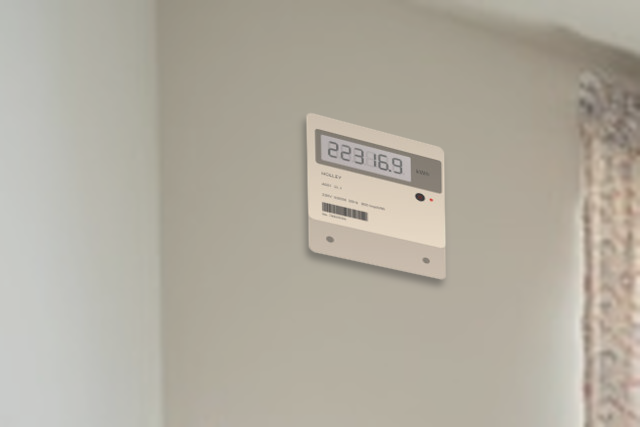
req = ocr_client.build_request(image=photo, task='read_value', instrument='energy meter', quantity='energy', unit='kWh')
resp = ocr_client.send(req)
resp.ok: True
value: 22316.9 kWh
